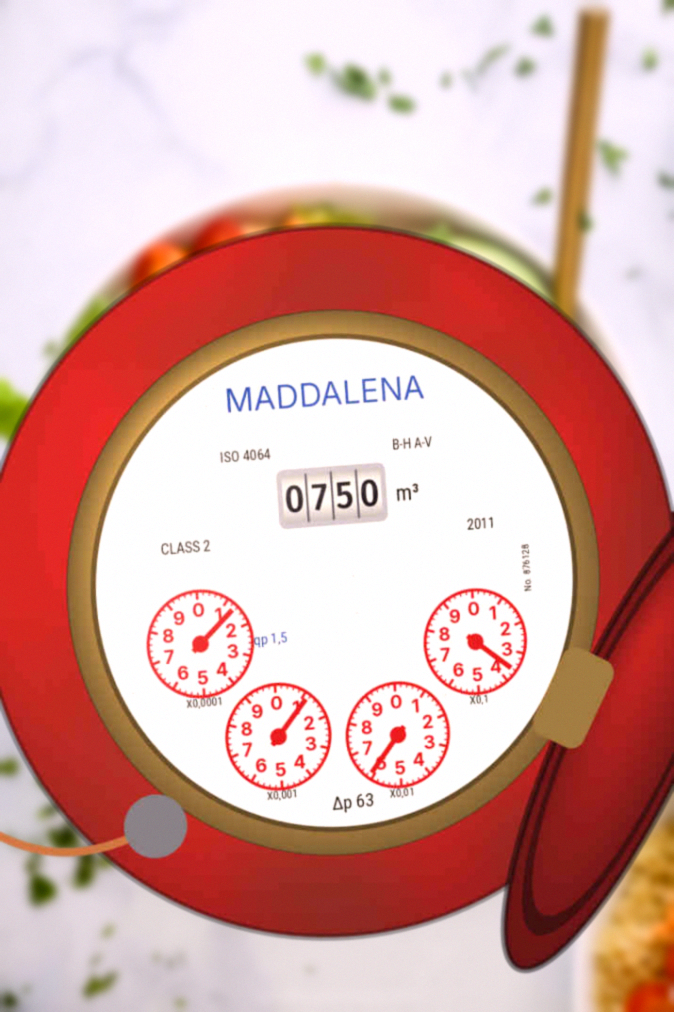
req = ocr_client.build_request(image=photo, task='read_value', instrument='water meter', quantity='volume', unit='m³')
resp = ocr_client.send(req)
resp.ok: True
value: 750.3611 m³
